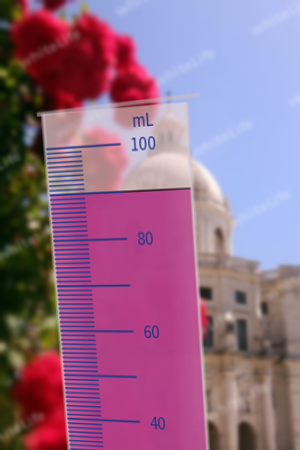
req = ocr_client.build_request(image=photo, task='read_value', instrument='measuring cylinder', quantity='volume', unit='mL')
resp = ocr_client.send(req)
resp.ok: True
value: 90 mL
